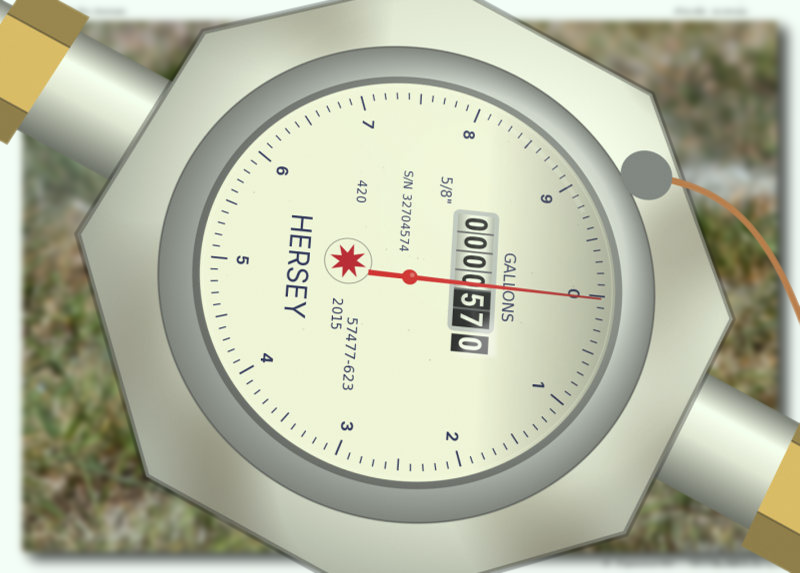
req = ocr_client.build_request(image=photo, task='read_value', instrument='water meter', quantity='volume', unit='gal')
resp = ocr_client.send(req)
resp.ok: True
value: 570.0 gal
